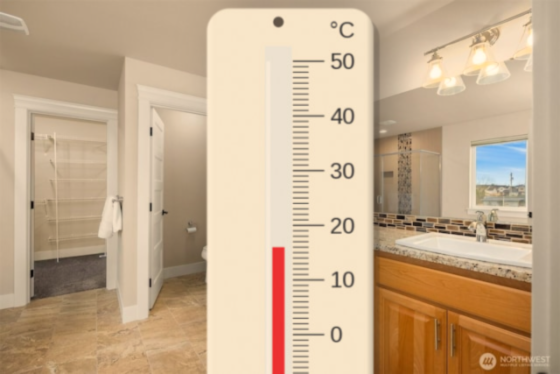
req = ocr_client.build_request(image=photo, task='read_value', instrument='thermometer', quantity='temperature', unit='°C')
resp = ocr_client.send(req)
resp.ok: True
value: 16 °C
